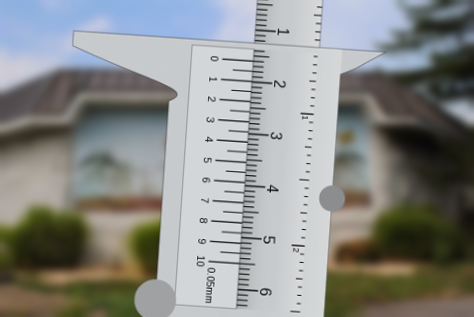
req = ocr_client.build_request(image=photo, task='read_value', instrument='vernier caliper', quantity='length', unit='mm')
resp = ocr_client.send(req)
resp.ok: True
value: 16.0 mm
